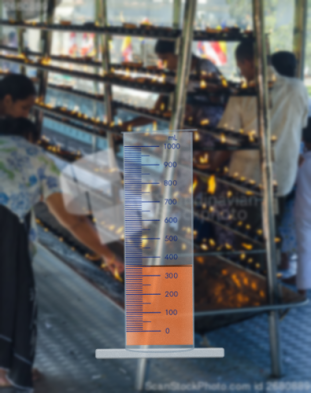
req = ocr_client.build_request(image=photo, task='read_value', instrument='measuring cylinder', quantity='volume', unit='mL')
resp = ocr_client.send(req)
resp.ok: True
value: 350 mL
